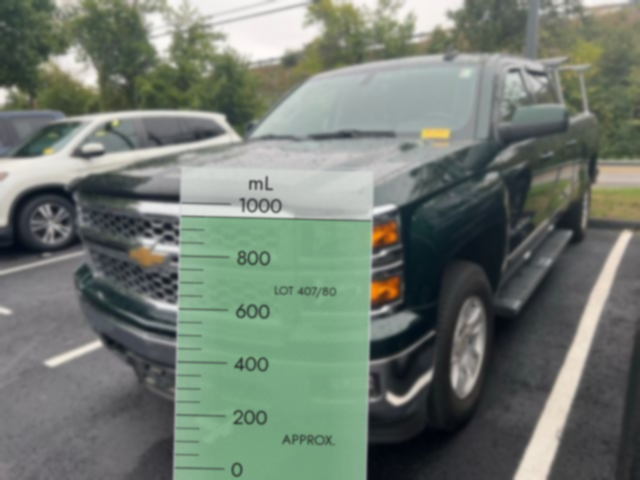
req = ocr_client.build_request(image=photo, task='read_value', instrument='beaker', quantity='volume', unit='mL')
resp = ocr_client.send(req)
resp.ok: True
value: 950 mL
